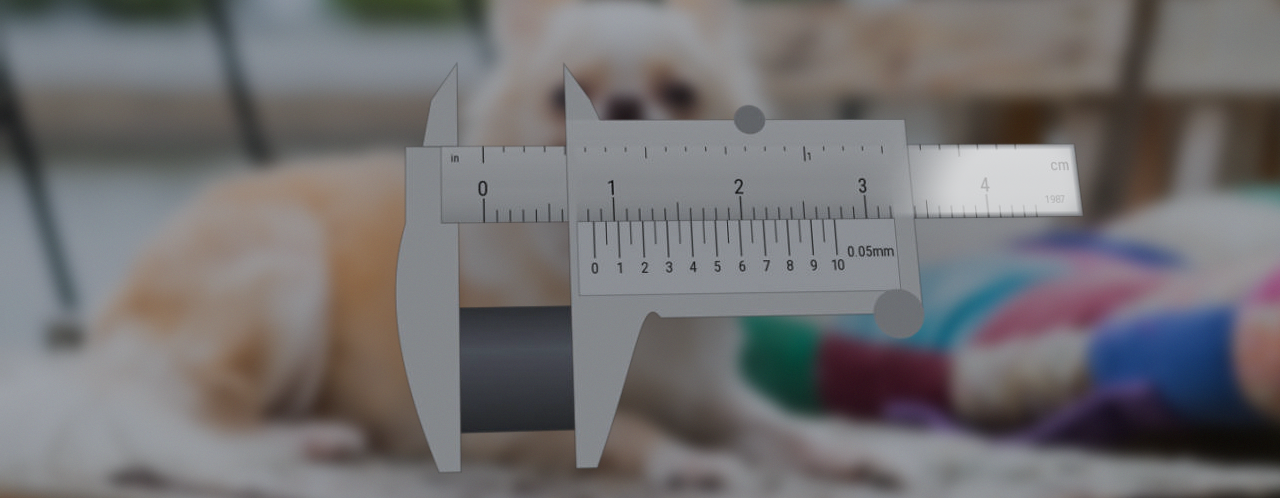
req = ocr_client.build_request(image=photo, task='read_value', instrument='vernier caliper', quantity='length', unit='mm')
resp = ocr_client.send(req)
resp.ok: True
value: 8.4 mm
